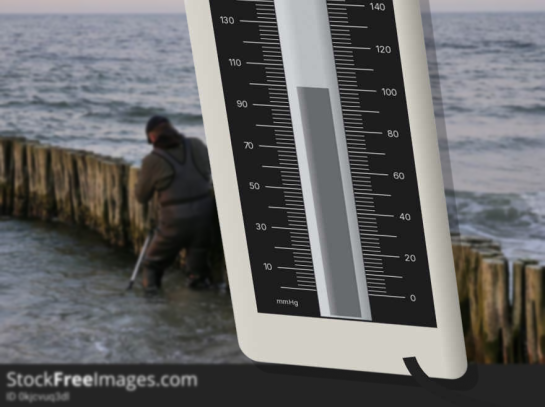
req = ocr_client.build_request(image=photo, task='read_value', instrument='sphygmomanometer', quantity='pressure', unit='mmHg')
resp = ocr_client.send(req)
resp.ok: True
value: 100 mmHg
